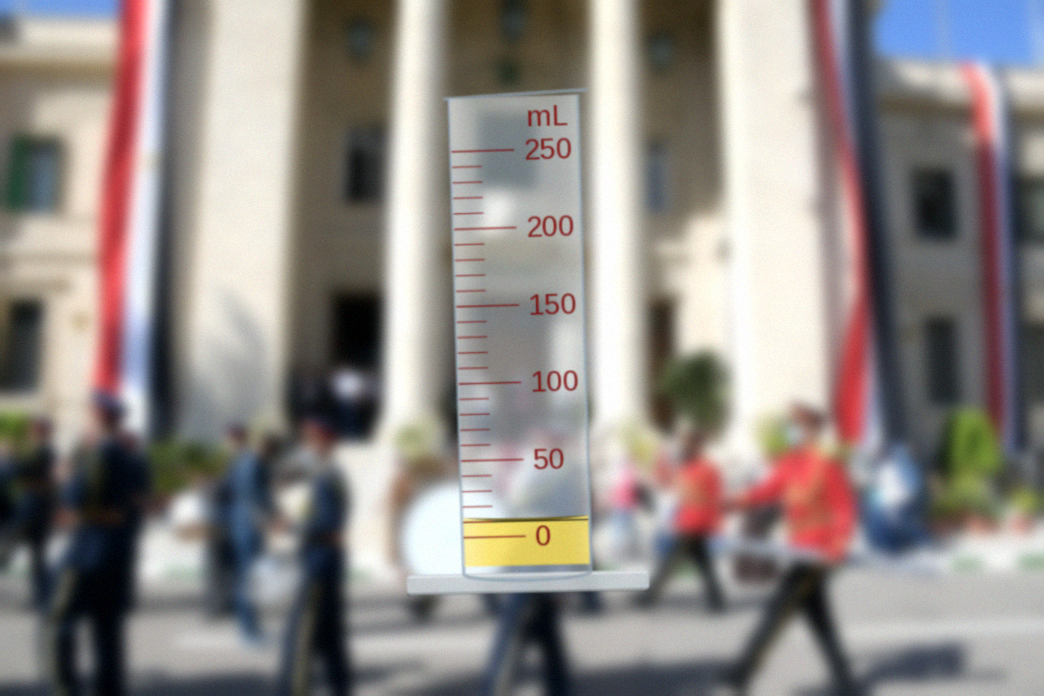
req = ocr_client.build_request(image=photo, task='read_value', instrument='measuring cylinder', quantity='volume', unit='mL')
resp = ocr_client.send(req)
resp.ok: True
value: 10 mL
